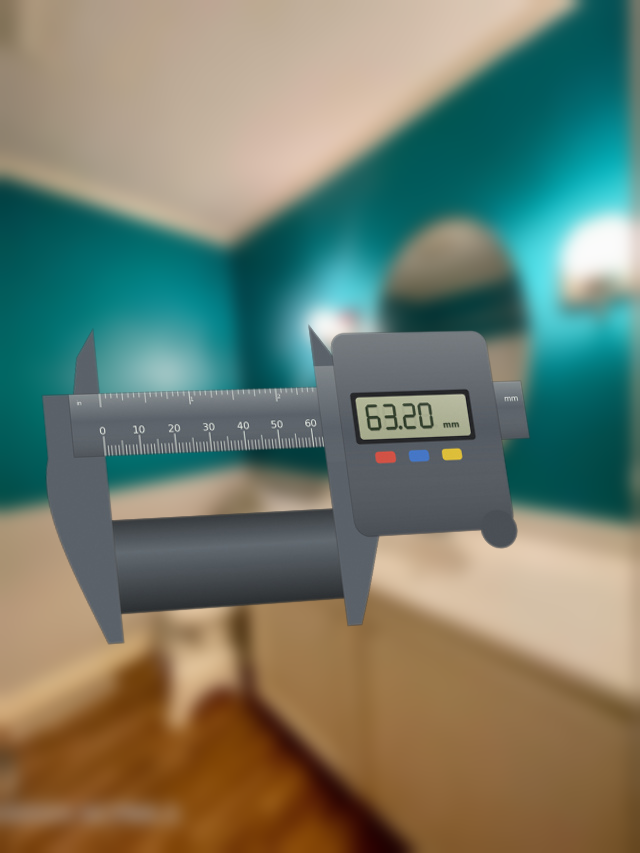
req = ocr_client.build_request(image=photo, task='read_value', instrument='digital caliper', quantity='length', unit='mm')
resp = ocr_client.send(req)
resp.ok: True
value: 63.20 mm
